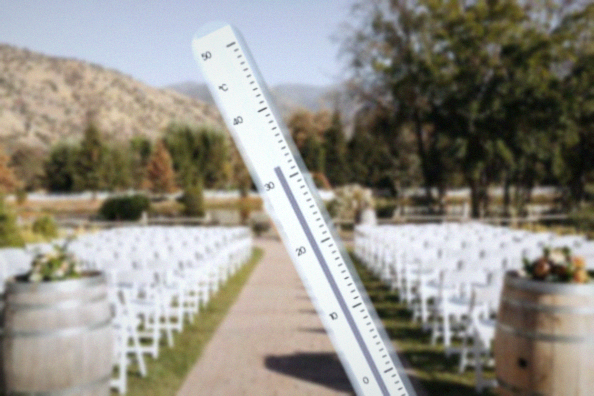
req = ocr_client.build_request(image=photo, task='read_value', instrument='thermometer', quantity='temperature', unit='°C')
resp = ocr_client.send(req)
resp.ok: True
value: 32 °C
